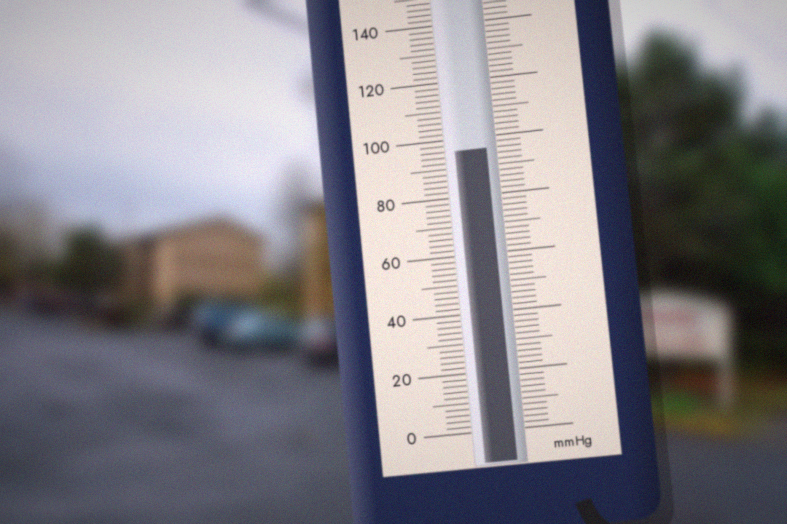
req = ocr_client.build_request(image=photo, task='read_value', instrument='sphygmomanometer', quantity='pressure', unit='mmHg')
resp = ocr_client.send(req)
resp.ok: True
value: 96 mmHg
